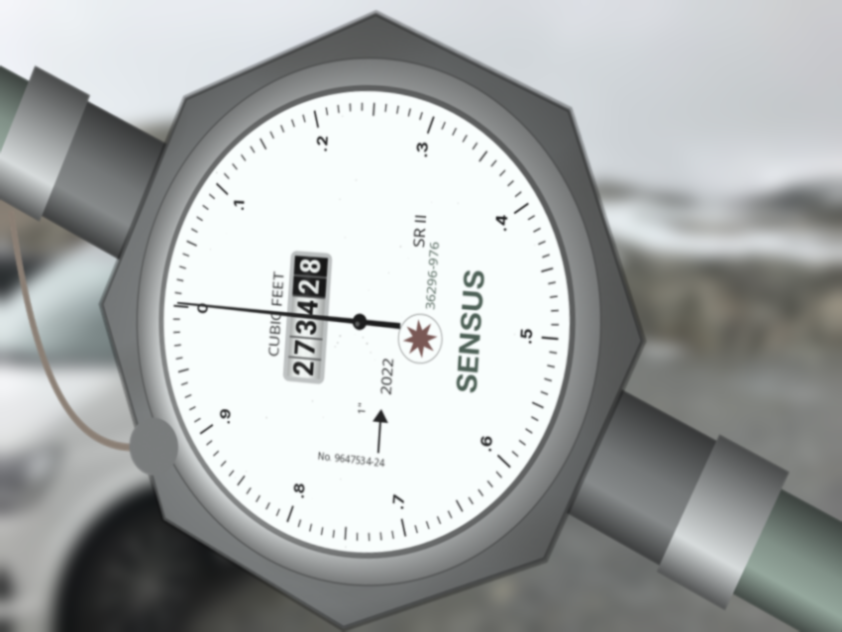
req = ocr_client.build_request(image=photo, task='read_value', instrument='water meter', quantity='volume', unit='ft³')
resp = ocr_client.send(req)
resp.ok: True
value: 273428.00 ft³
